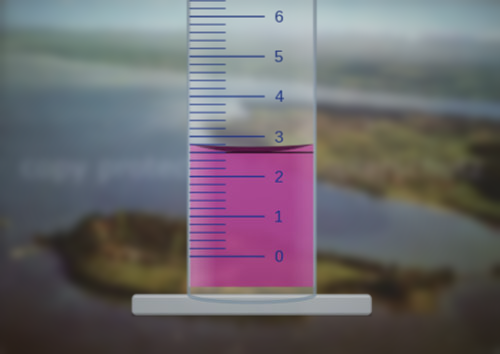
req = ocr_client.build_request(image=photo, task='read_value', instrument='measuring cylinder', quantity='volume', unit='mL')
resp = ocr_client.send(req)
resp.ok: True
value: 2.6 mL
